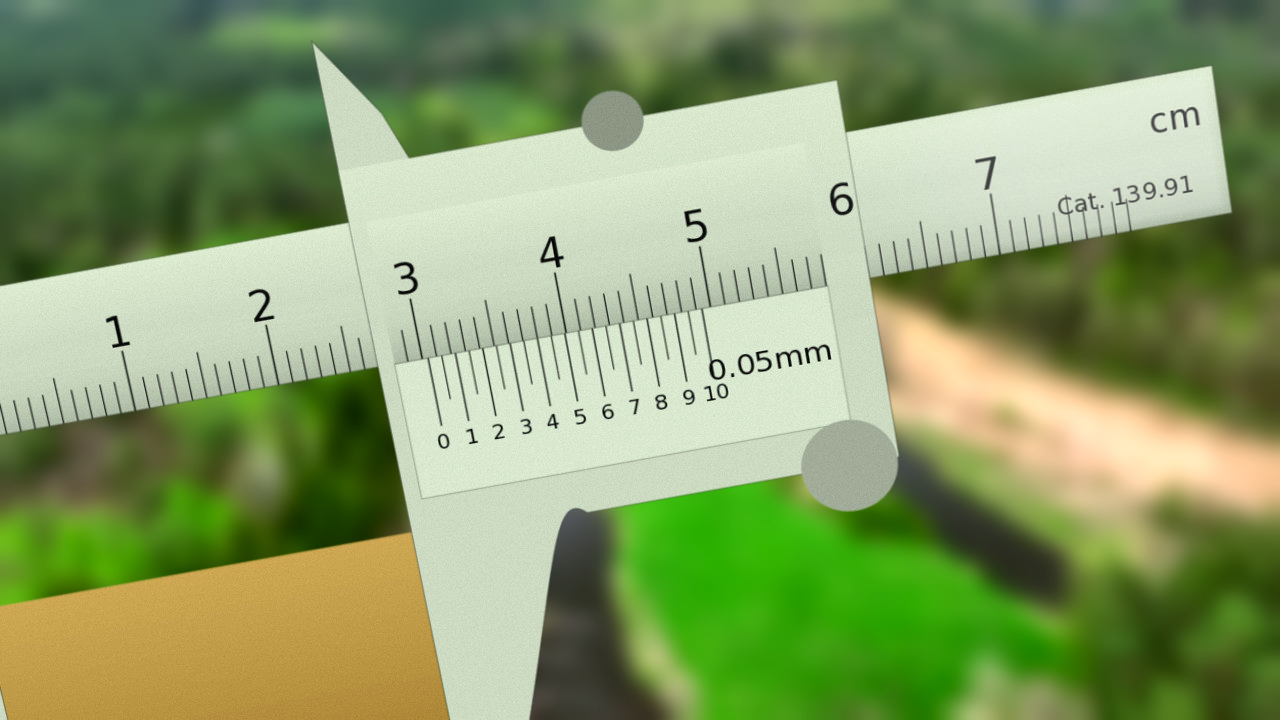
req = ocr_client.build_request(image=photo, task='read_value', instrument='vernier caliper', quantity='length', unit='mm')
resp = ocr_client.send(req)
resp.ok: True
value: 30.4 mm
